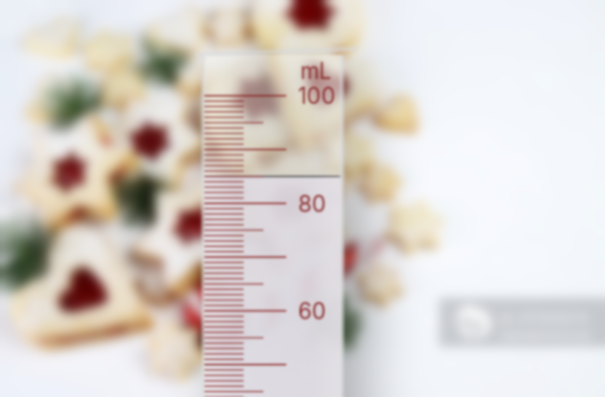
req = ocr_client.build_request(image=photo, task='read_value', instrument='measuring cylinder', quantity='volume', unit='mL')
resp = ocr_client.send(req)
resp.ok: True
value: 85 mL
